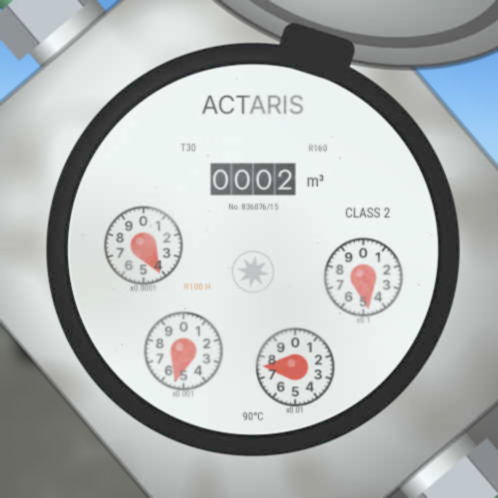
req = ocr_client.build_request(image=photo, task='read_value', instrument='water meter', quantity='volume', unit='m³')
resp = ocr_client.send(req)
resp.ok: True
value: 2.4754 m³
